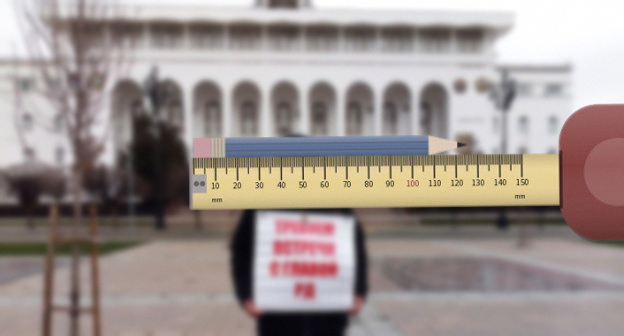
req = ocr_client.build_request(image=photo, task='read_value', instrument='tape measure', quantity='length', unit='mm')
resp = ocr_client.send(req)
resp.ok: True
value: 125 mm
